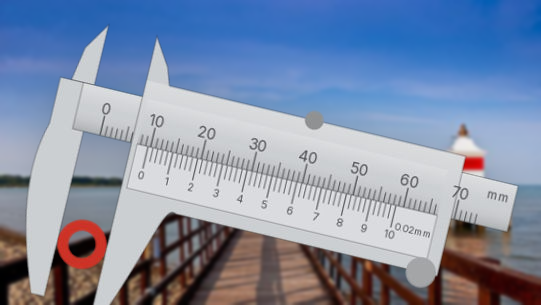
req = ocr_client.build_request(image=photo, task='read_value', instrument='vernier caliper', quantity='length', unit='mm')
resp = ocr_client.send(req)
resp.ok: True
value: 9.5 mm
